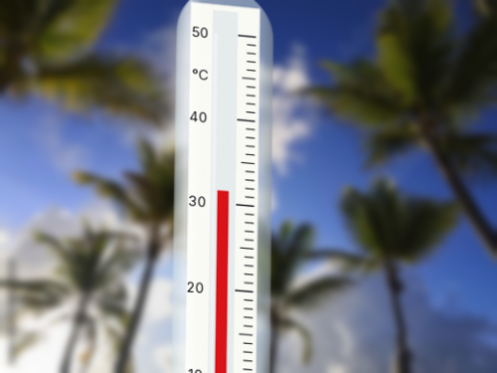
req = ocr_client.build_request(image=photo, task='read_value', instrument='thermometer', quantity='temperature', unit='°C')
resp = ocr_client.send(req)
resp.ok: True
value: 31.5 °C
